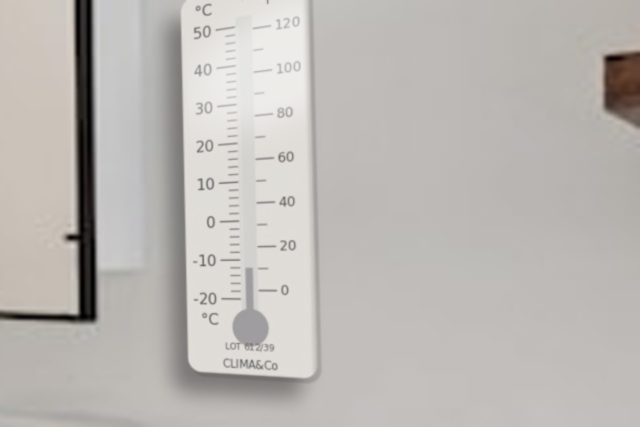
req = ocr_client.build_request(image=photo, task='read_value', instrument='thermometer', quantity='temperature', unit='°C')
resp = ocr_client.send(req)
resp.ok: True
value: -12 °C
